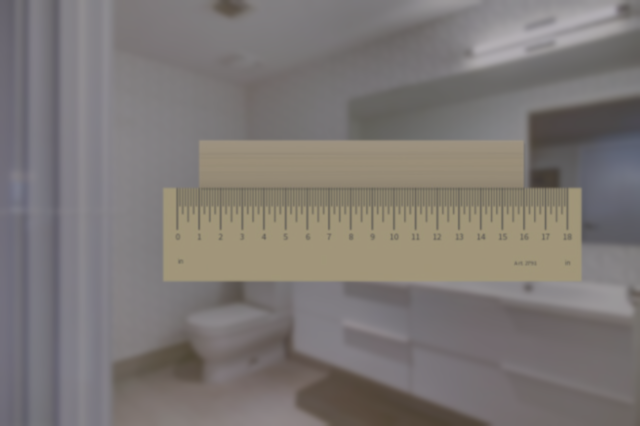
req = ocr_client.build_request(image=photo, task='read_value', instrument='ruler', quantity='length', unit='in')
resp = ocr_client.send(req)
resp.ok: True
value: 15 in
